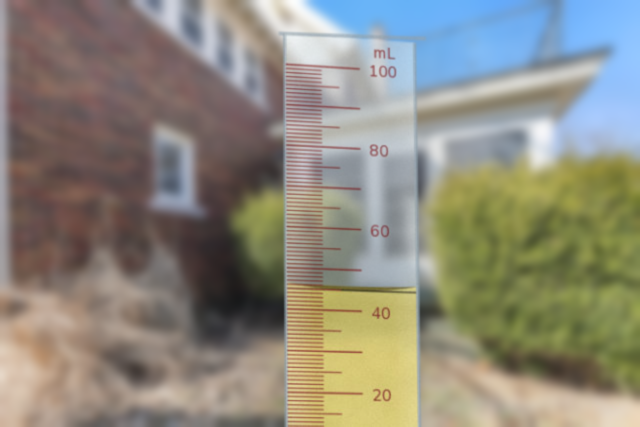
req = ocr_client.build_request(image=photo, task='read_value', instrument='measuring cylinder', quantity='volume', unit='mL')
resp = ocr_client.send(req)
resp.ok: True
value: 45 mL
